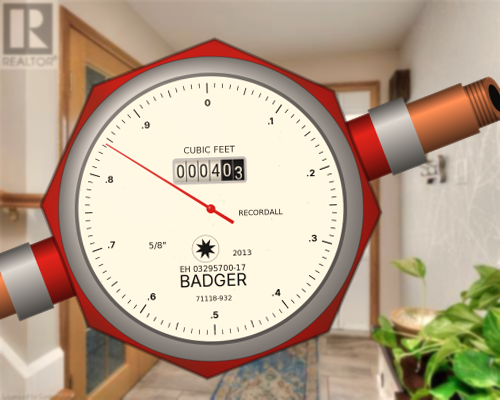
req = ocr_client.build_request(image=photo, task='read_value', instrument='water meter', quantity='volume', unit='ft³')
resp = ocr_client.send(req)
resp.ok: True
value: 402.84 ft³
